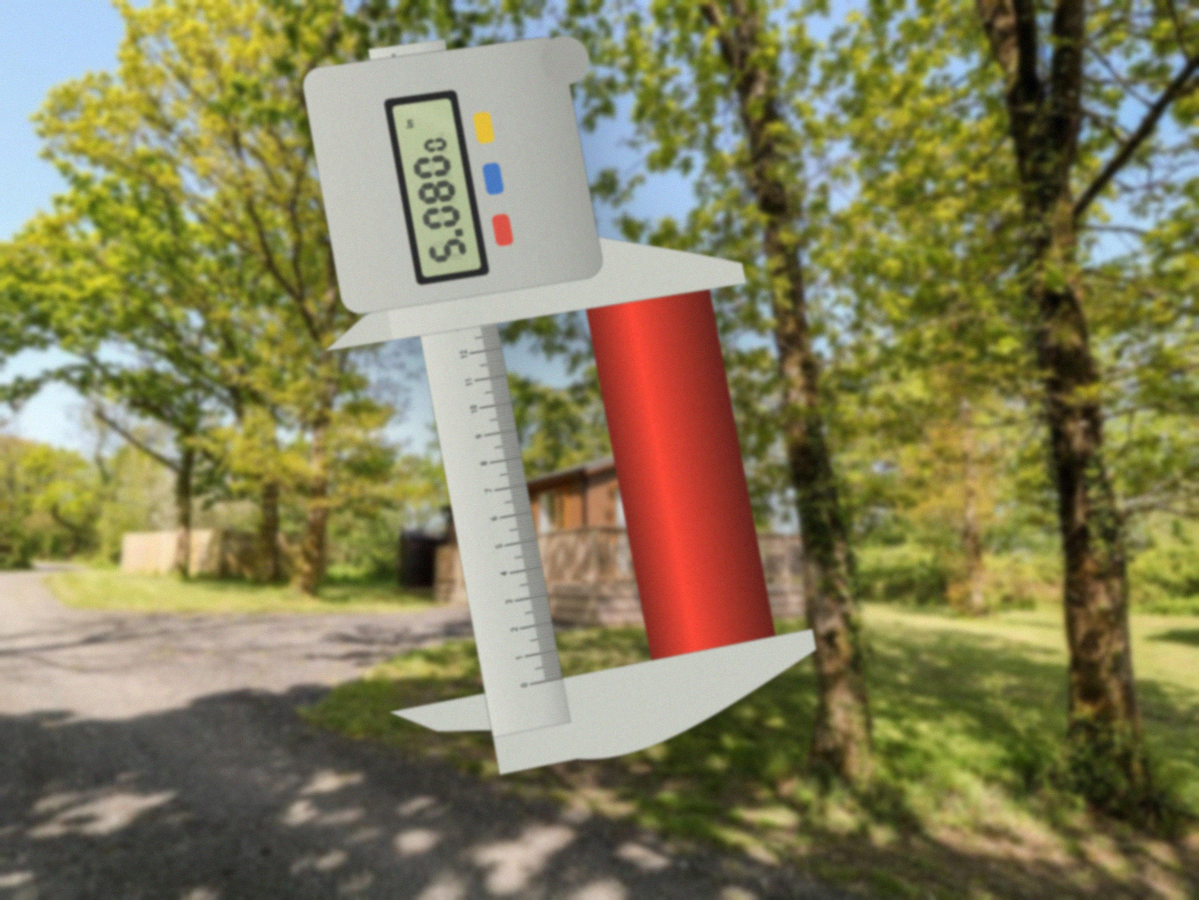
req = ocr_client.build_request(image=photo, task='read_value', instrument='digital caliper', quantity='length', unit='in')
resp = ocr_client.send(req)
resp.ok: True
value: 5.0800 in
